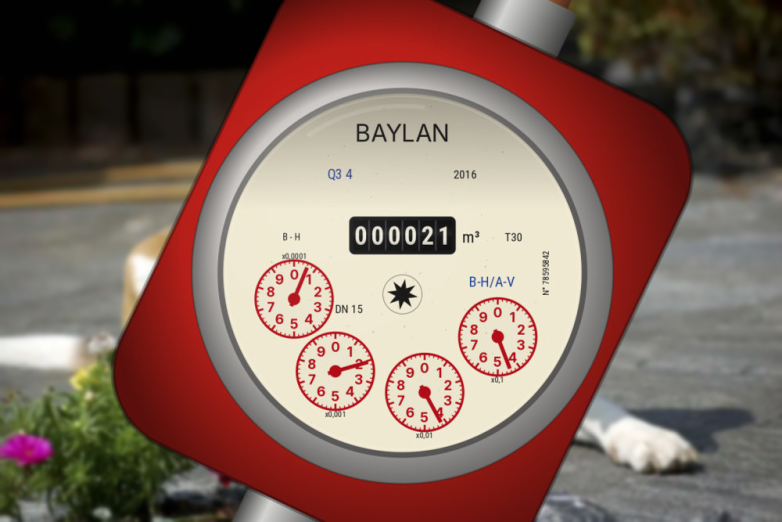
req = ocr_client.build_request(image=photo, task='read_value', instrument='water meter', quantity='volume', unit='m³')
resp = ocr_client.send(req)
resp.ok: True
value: 21.4420 m³
